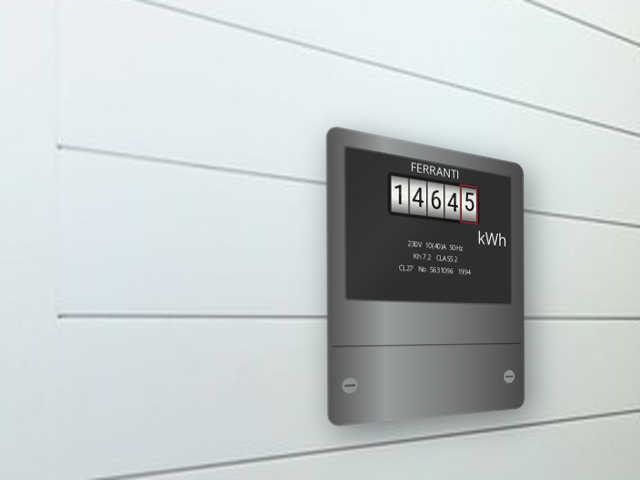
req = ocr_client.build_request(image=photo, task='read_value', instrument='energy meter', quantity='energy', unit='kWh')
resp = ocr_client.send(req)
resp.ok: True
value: 1464.5 kWh
